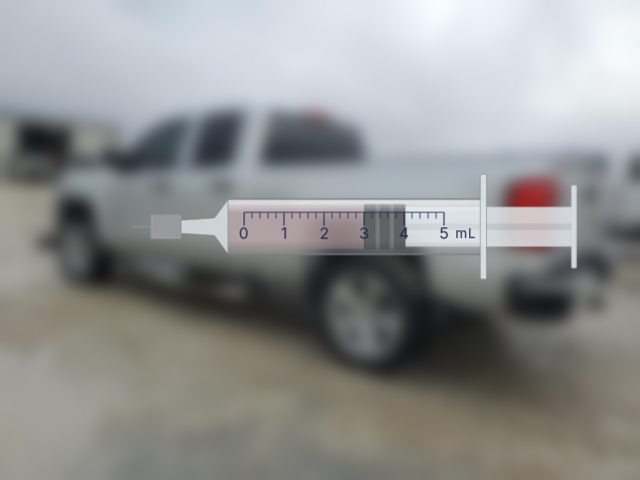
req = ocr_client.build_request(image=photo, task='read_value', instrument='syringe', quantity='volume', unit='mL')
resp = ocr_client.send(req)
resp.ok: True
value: 3 mL
